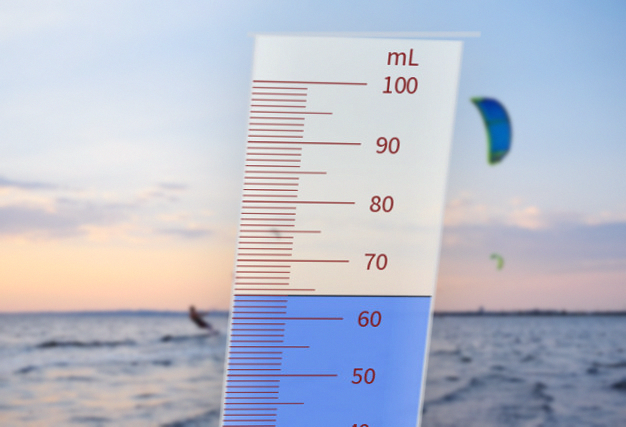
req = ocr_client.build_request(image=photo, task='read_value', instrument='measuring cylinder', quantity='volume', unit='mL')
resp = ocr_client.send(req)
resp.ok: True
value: 64 mL
